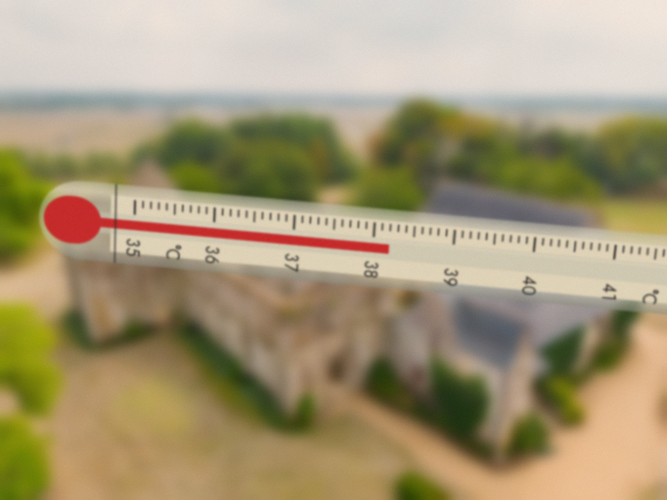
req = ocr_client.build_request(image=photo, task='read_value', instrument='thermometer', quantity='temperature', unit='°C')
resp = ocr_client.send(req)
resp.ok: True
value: 38.2 °C
